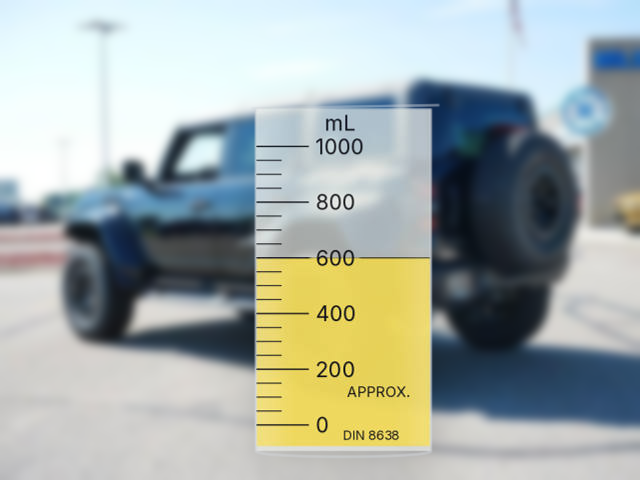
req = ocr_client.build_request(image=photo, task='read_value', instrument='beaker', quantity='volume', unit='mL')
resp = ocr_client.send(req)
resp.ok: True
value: 600 mL
